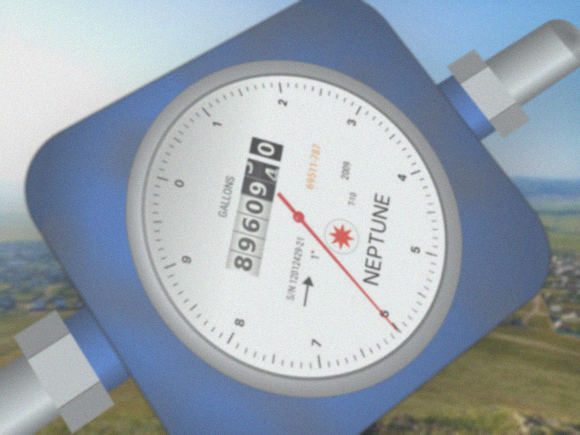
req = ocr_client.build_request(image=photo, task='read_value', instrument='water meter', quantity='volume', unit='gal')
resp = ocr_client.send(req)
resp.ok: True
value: 8960936.0 gal
